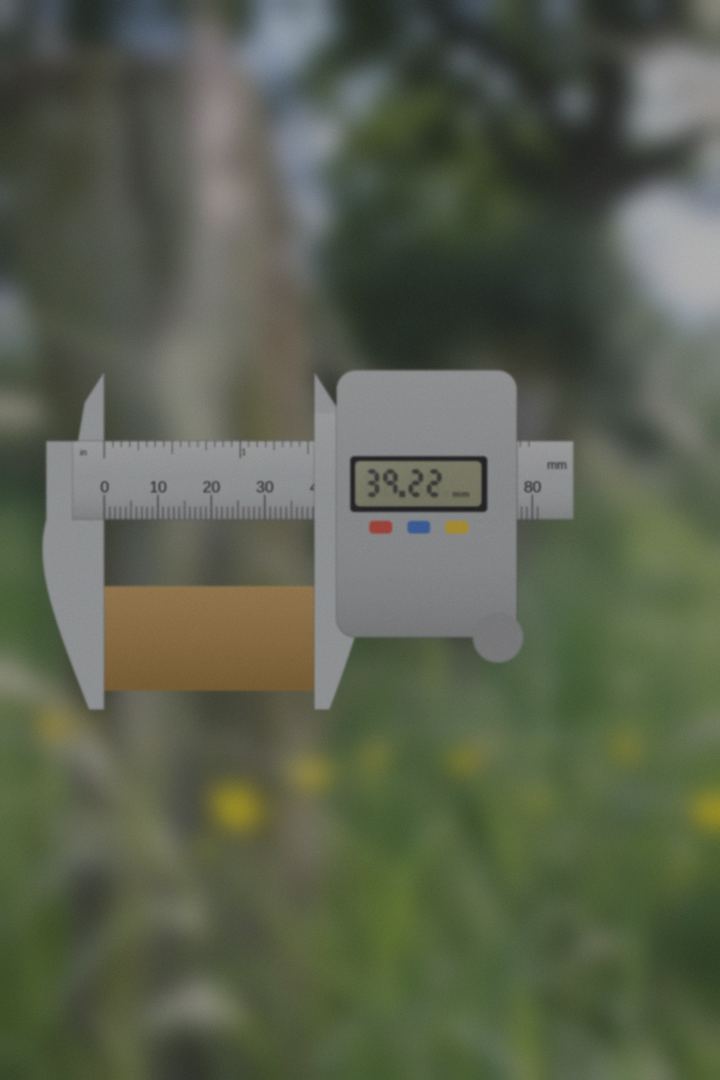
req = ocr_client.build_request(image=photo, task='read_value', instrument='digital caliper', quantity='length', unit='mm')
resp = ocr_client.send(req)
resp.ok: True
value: 39.22 mm
